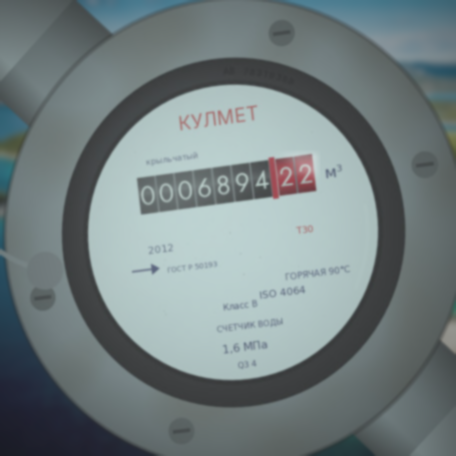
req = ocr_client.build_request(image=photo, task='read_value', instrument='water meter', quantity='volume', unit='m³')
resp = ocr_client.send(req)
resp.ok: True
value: 6894.22 m³
